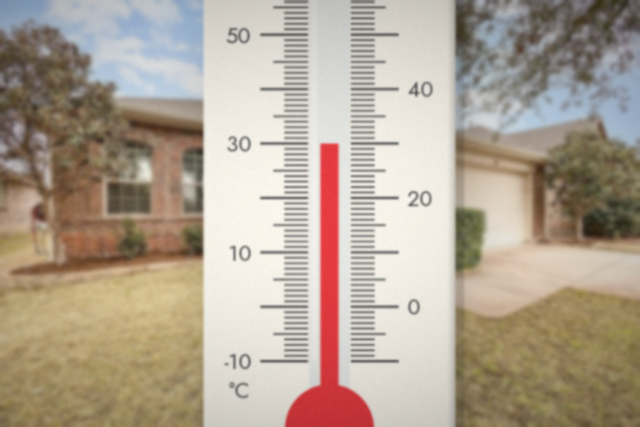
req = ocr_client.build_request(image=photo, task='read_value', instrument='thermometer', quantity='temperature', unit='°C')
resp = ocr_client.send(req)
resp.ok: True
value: 30 °C
